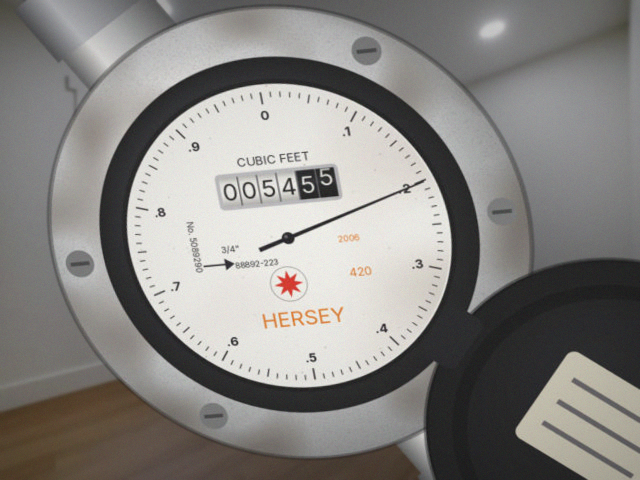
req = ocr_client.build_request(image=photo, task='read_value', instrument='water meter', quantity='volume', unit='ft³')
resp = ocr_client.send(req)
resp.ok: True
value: 5455.20 ft³
